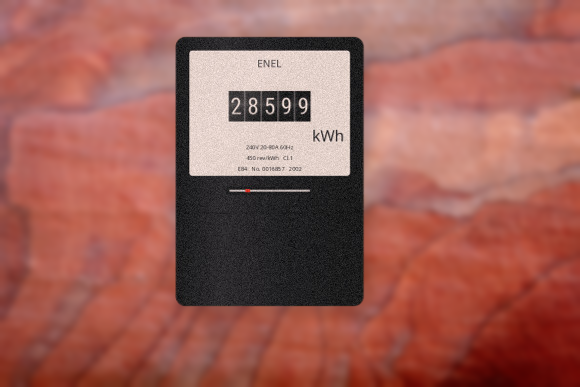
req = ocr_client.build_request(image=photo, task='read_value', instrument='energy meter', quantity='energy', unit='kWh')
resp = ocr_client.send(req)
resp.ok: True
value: 28599 kWh
